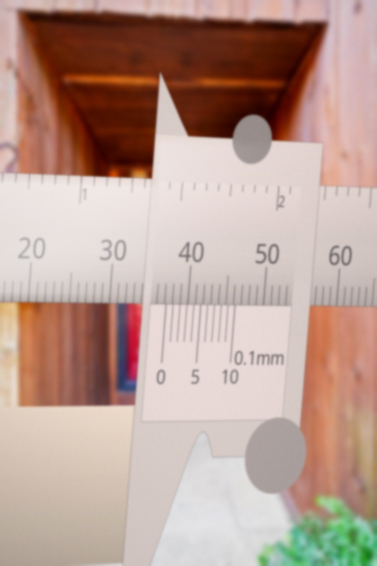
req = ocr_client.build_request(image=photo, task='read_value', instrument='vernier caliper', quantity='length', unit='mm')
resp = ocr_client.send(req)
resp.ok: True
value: 37.2 mm
